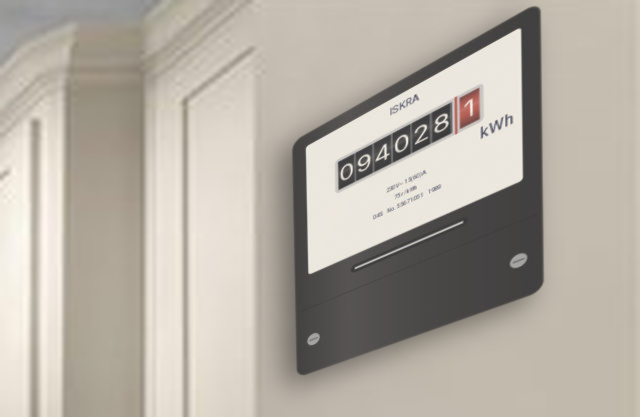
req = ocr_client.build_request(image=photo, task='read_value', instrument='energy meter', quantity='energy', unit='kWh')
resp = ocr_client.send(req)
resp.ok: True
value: 94028.1 kWh
